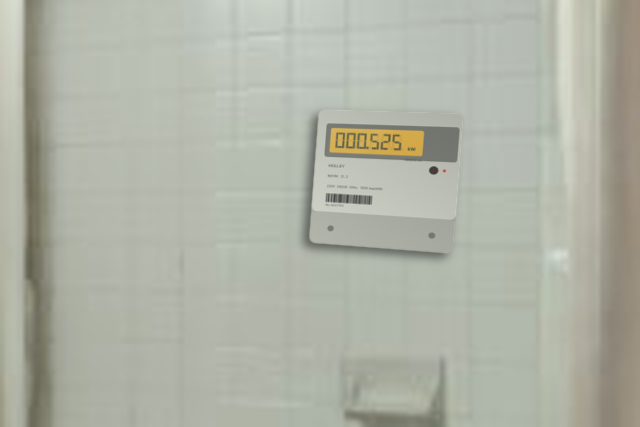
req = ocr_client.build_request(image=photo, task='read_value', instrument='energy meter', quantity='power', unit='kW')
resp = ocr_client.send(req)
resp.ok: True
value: 0.525 kW
